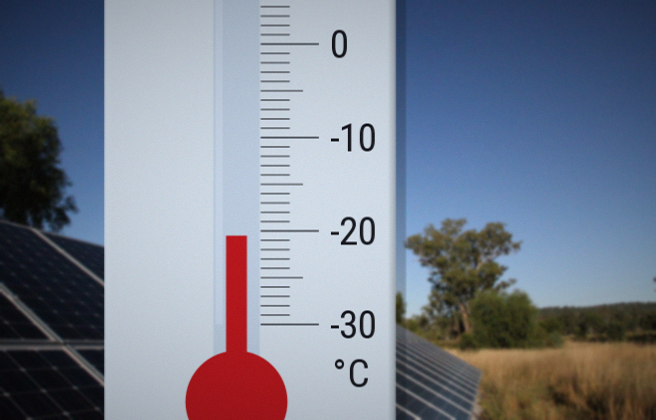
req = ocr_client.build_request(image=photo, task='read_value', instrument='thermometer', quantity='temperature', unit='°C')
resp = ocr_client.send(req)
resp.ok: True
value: -20.5 °C
